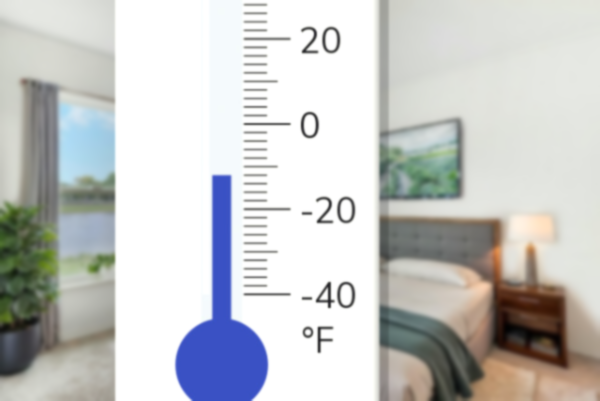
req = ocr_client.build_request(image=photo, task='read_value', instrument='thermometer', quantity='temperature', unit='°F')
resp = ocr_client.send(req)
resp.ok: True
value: -12 °F
